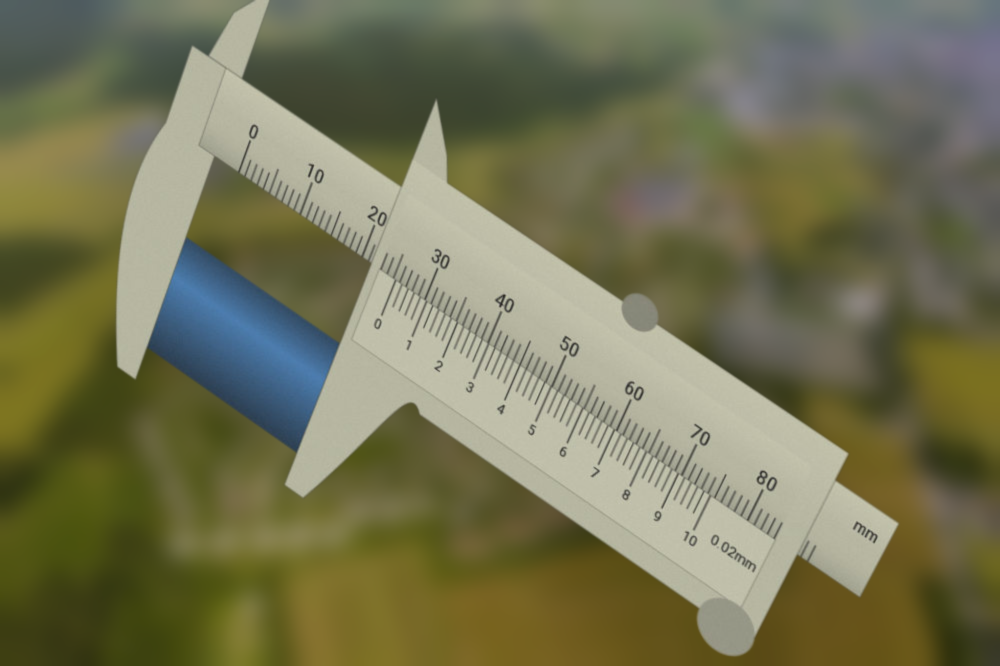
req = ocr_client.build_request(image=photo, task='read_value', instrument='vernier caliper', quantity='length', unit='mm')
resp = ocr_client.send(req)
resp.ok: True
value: 25.4 mm
